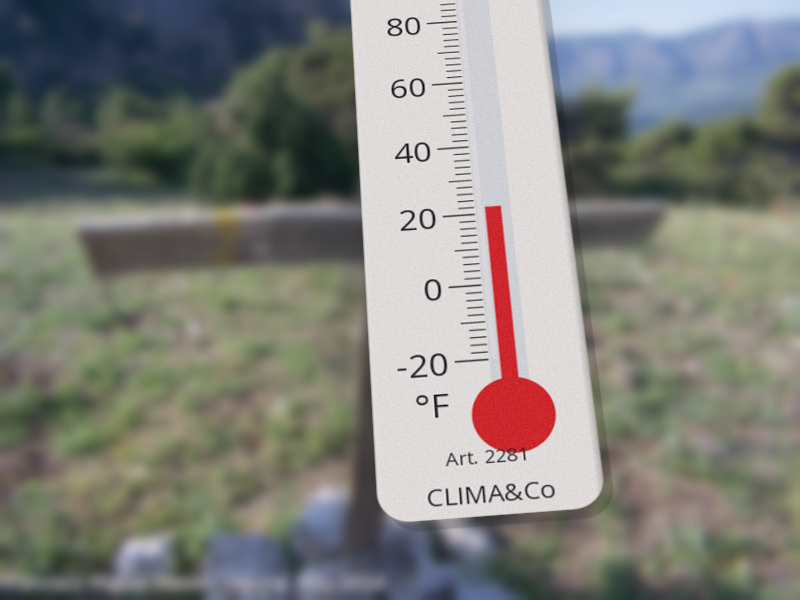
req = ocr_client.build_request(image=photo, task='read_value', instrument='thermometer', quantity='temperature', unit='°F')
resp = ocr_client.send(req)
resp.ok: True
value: 22 °F
